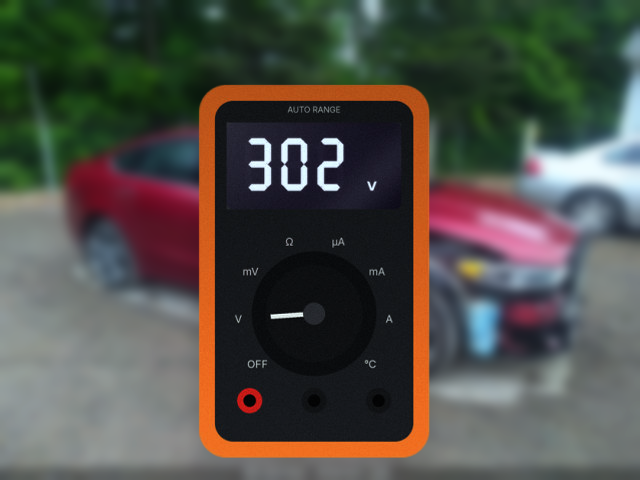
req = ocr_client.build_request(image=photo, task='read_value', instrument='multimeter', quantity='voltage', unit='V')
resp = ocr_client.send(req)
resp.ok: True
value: 302 V
